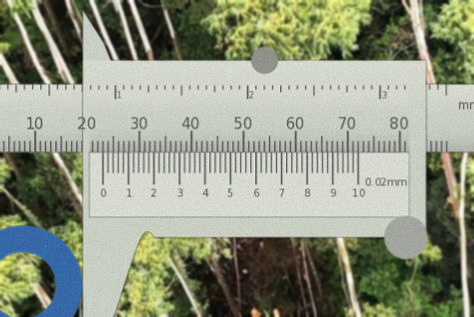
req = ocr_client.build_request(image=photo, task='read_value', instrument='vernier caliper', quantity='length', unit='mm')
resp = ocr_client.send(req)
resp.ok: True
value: 23.0 mm
